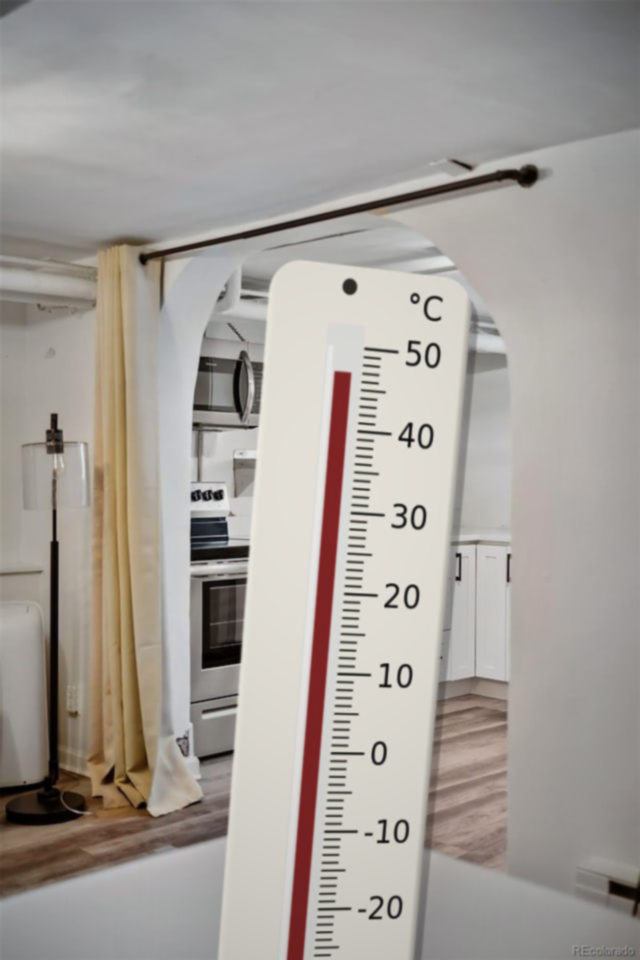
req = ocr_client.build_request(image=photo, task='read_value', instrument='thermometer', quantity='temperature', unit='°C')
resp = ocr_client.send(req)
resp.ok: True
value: 47 °C
